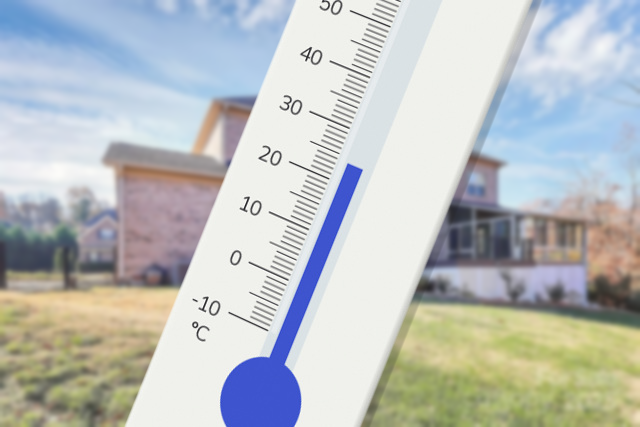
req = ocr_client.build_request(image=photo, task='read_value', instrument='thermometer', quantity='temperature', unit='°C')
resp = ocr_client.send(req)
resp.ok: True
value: 24 °C
